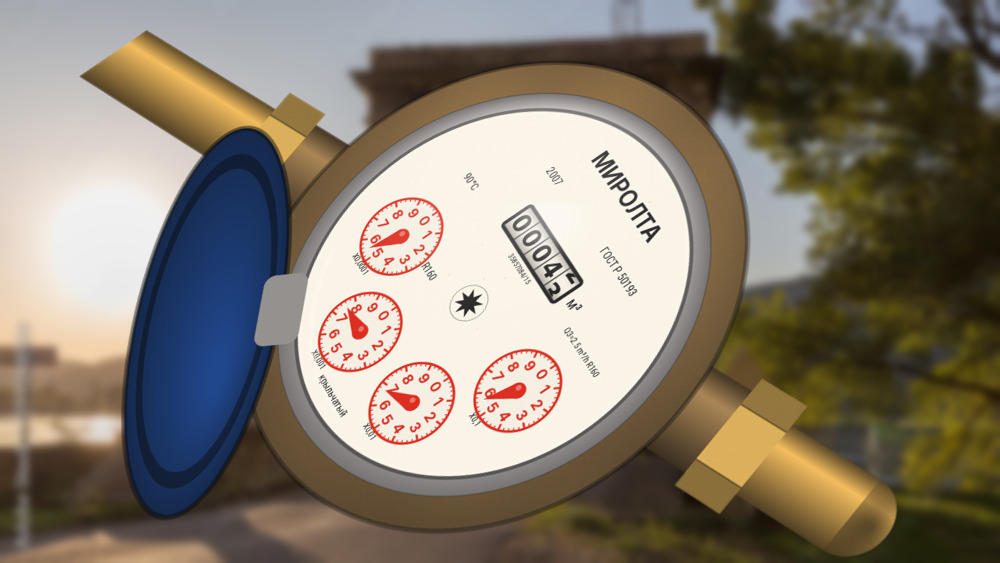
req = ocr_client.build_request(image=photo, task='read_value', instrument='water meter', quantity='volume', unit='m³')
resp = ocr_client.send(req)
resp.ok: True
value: 42.5675 m³
